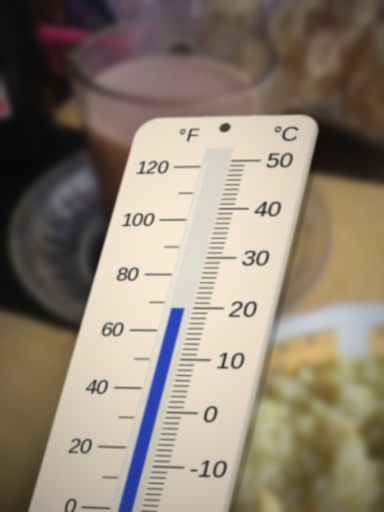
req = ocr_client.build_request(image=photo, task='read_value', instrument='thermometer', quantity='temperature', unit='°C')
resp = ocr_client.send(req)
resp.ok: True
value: 20 °C
